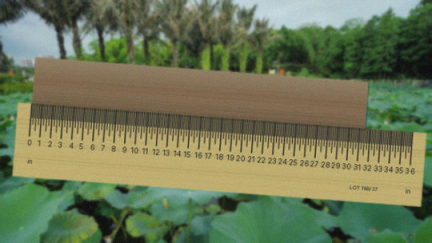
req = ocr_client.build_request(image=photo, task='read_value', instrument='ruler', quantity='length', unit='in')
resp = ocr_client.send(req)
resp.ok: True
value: 31.5 in
